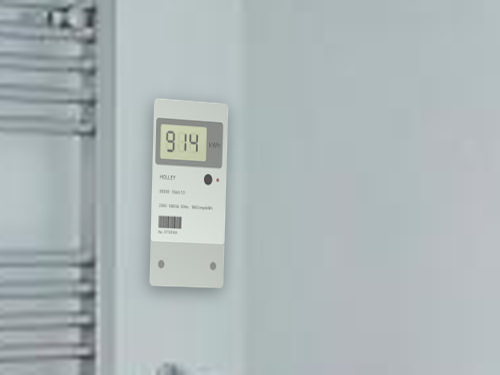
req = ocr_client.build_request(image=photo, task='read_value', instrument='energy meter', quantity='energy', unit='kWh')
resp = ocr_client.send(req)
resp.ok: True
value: 914 kWh
